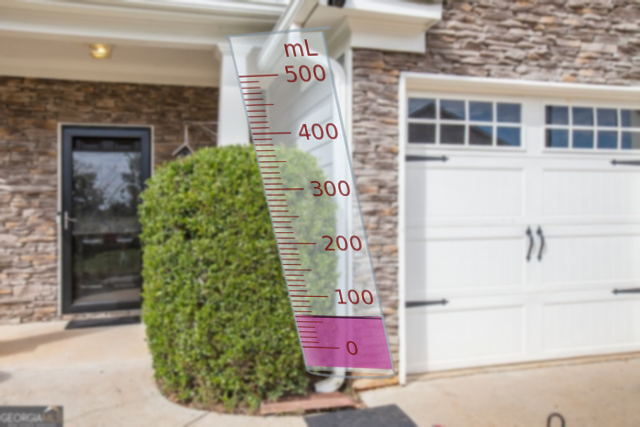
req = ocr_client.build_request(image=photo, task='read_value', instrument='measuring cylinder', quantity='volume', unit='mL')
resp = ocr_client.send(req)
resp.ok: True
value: 60 mL
